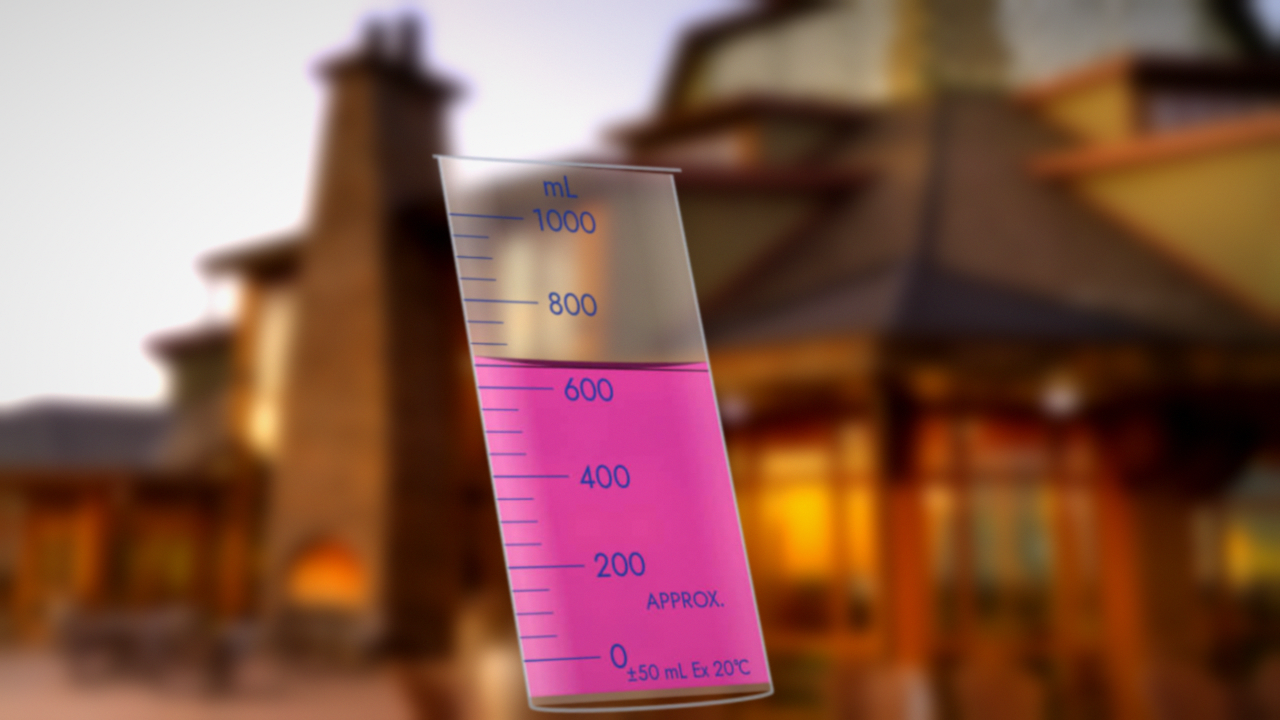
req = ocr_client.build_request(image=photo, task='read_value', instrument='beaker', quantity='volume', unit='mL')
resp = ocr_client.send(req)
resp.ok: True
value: 650 mL
